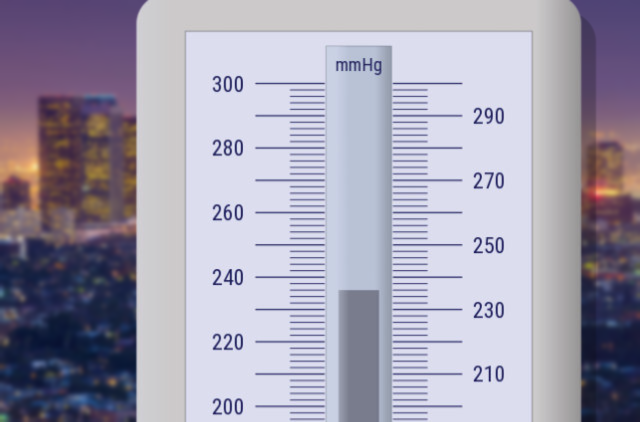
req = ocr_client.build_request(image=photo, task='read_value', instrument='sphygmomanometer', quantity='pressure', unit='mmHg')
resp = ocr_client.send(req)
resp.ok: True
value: 236 mmHg
